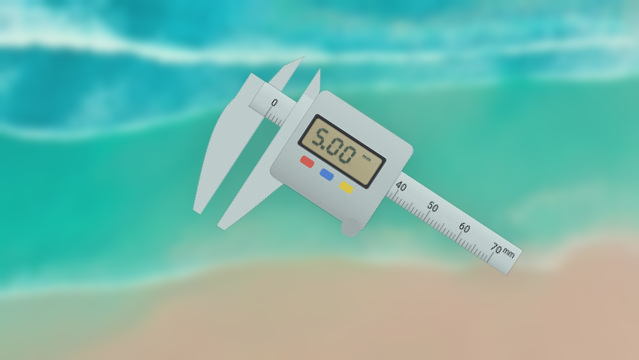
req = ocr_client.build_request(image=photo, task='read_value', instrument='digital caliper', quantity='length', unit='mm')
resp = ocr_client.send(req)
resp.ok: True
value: 5.00 mm
